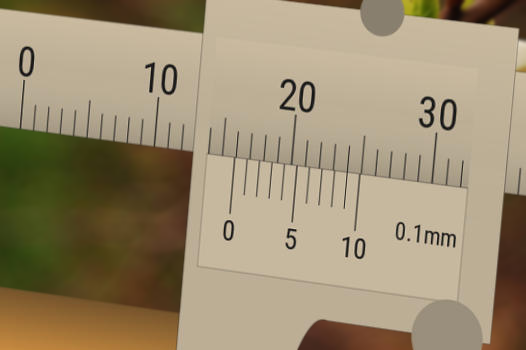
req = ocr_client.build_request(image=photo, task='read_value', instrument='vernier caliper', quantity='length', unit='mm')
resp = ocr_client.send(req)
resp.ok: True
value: 15.9 mm
